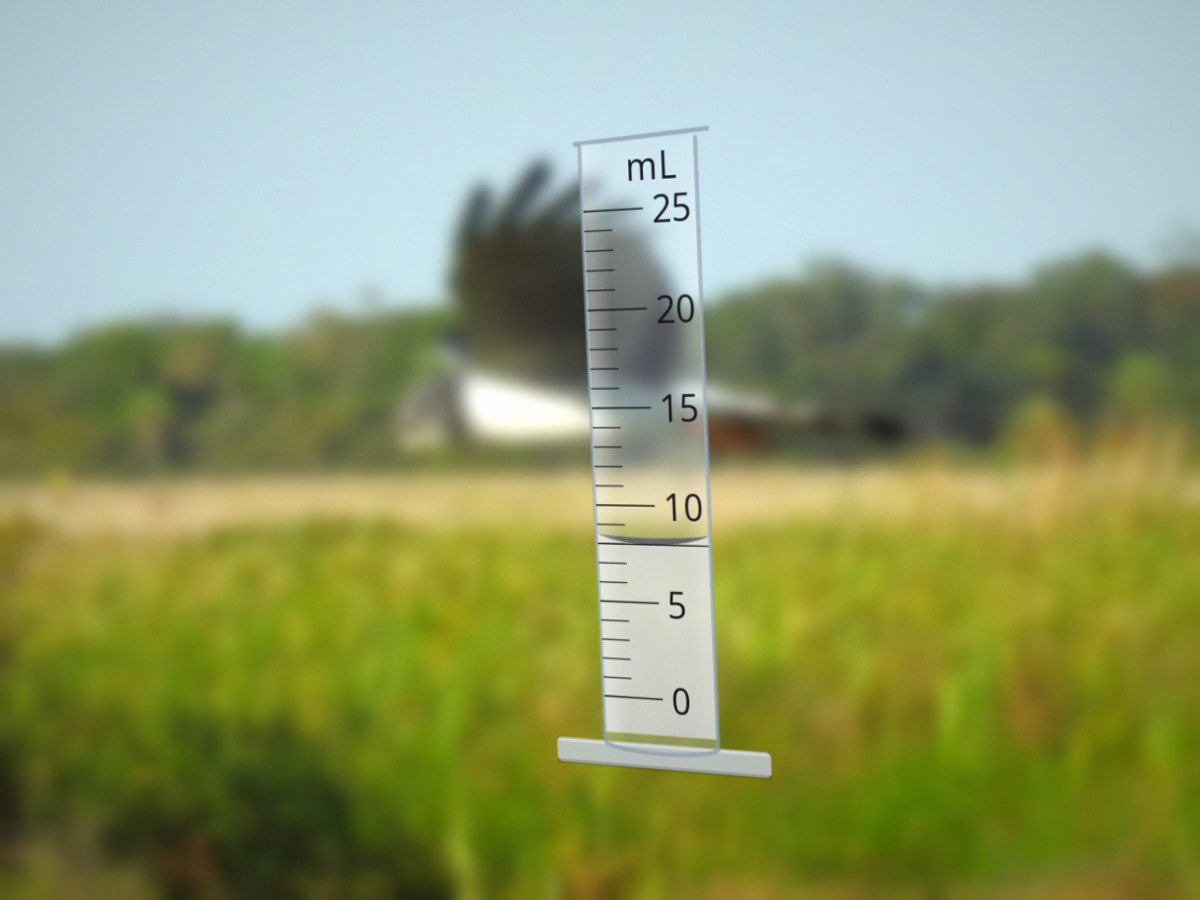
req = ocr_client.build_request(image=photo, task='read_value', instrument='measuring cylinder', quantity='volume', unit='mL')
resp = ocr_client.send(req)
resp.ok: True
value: 8 mL
